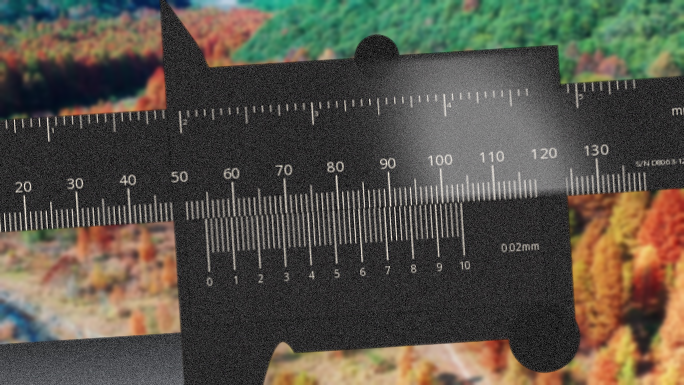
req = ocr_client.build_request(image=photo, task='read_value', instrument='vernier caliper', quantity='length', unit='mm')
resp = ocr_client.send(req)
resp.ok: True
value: 54.5 mm
